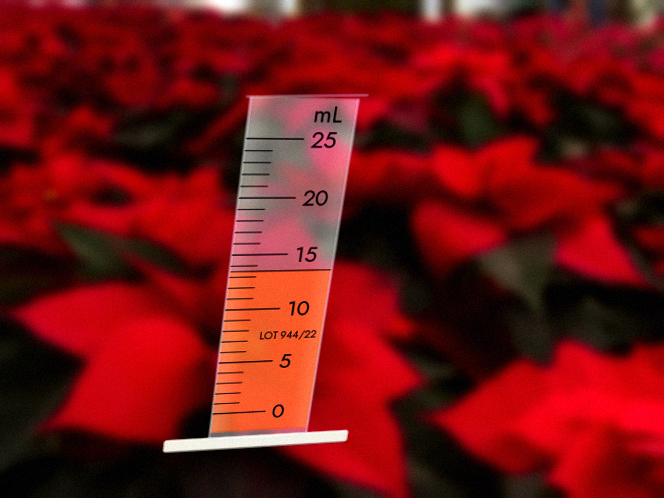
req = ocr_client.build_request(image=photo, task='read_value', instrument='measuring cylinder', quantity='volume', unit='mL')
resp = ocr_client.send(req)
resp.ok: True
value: 13.5 mL
